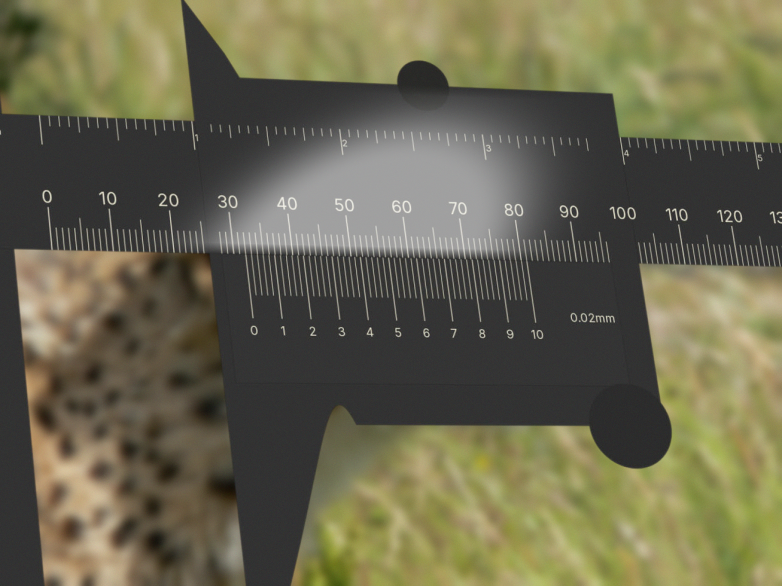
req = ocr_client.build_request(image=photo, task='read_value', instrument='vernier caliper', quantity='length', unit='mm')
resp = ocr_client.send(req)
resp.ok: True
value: 32.0 mm
